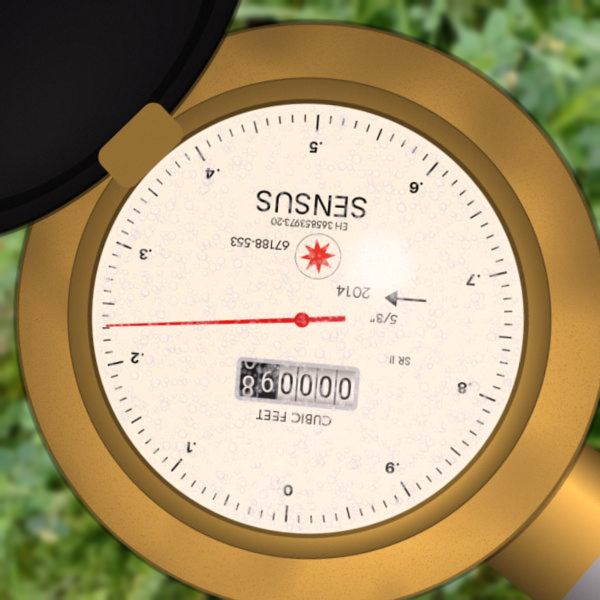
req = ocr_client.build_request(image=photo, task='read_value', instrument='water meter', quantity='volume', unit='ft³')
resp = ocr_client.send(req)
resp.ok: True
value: 98.23 ft³
